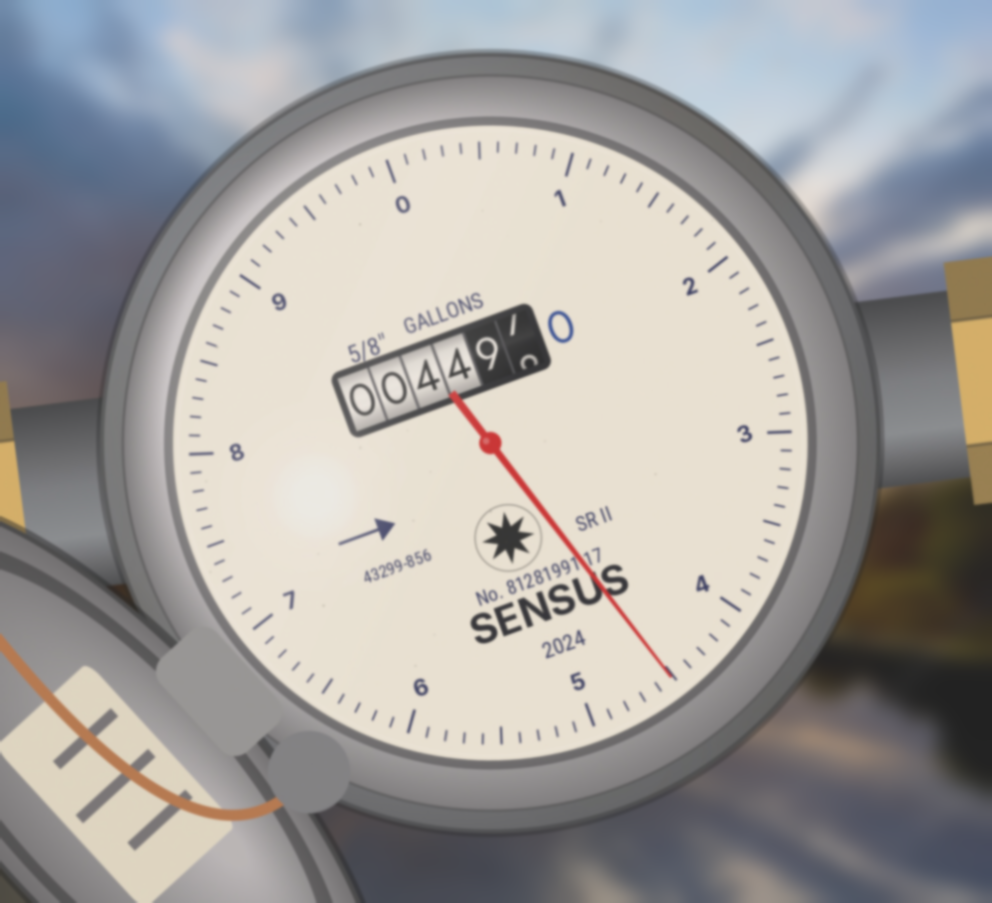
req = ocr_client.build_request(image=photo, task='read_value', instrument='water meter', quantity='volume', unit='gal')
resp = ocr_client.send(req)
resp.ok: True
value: 44974.5 gal
